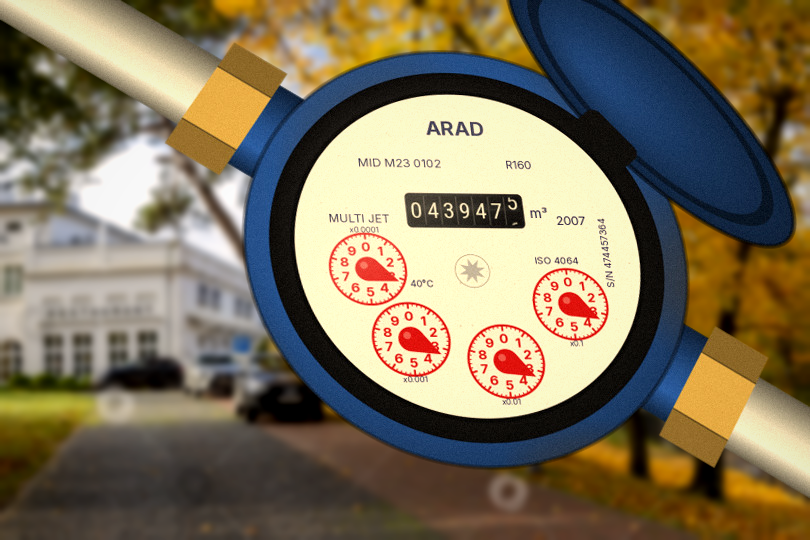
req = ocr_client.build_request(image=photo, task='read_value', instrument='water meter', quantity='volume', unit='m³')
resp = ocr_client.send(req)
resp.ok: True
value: 439475.3333 m³
